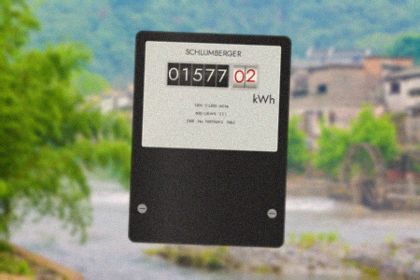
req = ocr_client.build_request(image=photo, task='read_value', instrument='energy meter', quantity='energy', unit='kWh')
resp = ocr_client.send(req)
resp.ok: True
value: 1577.02 kWh
